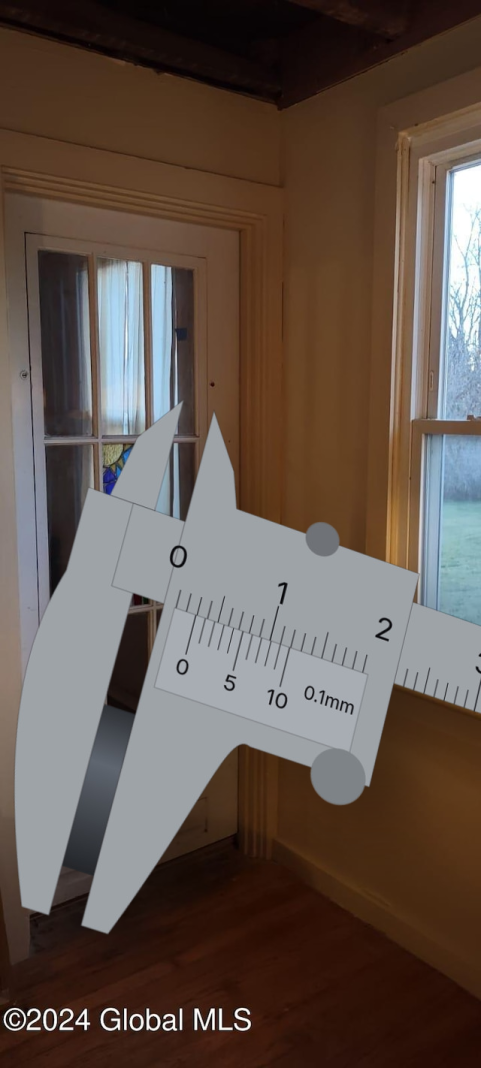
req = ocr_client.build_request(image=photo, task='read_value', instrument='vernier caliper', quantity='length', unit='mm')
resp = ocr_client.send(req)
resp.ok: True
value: 2.9 mm
